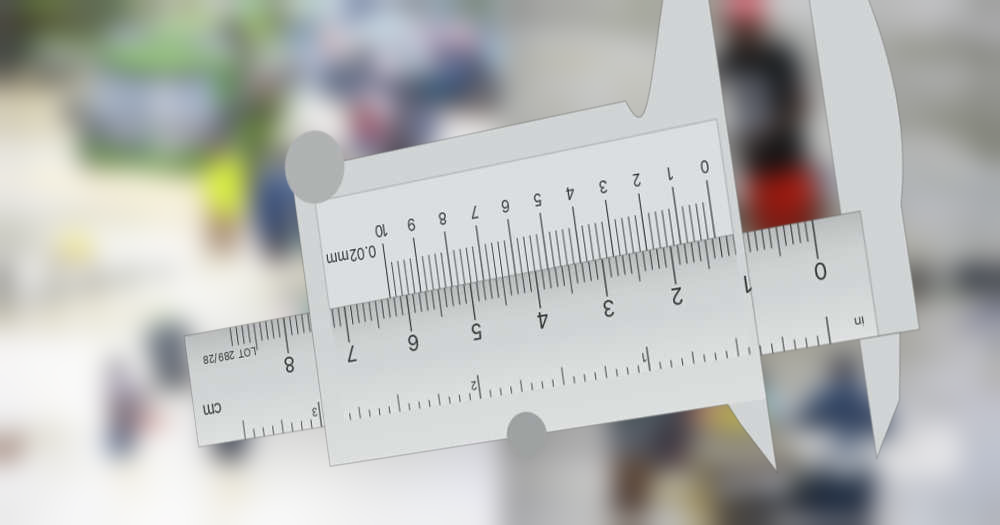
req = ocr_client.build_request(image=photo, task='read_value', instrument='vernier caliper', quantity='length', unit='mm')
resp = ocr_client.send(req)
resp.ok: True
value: 13.6 mm
